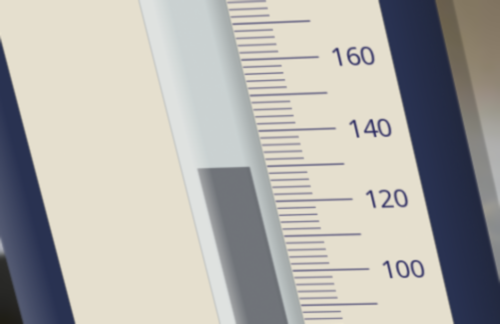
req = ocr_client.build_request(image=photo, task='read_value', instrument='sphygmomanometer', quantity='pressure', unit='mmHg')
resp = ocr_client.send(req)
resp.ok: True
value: 130 mmHg
